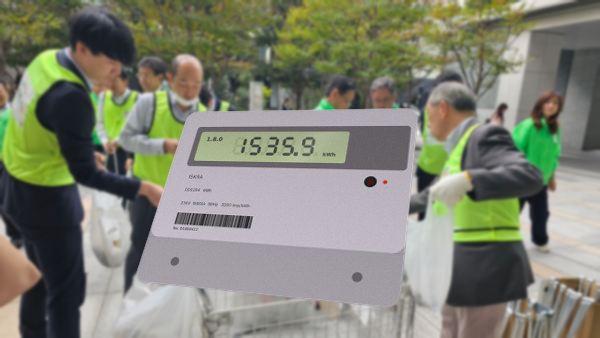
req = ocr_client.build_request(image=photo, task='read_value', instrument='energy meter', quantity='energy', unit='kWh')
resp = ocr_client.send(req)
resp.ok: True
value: 1535.9 kWh
